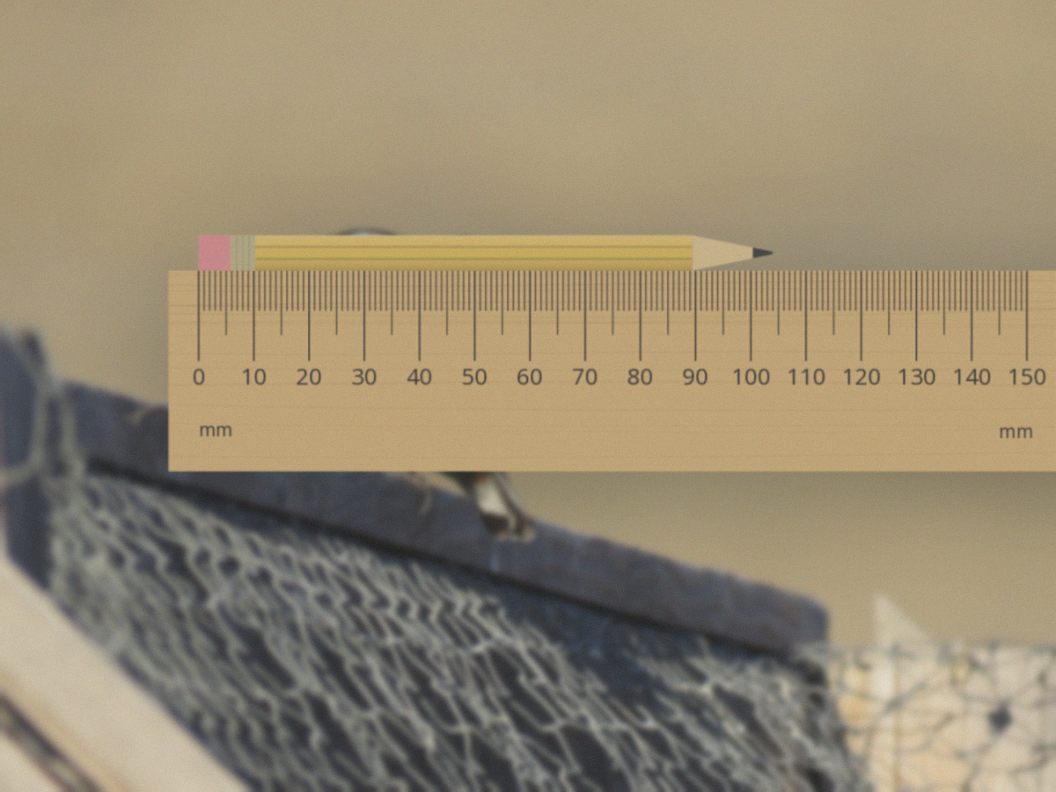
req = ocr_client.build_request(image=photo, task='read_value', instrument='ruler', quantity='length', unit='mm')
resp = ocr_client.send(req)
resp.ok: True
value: 104 mm
